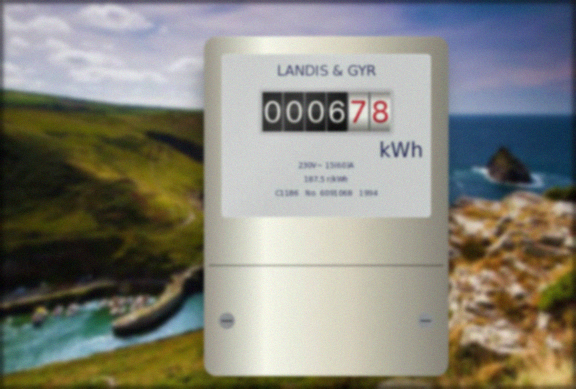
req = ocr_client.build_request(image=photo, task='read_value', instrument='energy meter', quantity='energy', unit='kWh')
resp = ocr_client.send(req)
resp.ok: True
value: 6.78 kWh
